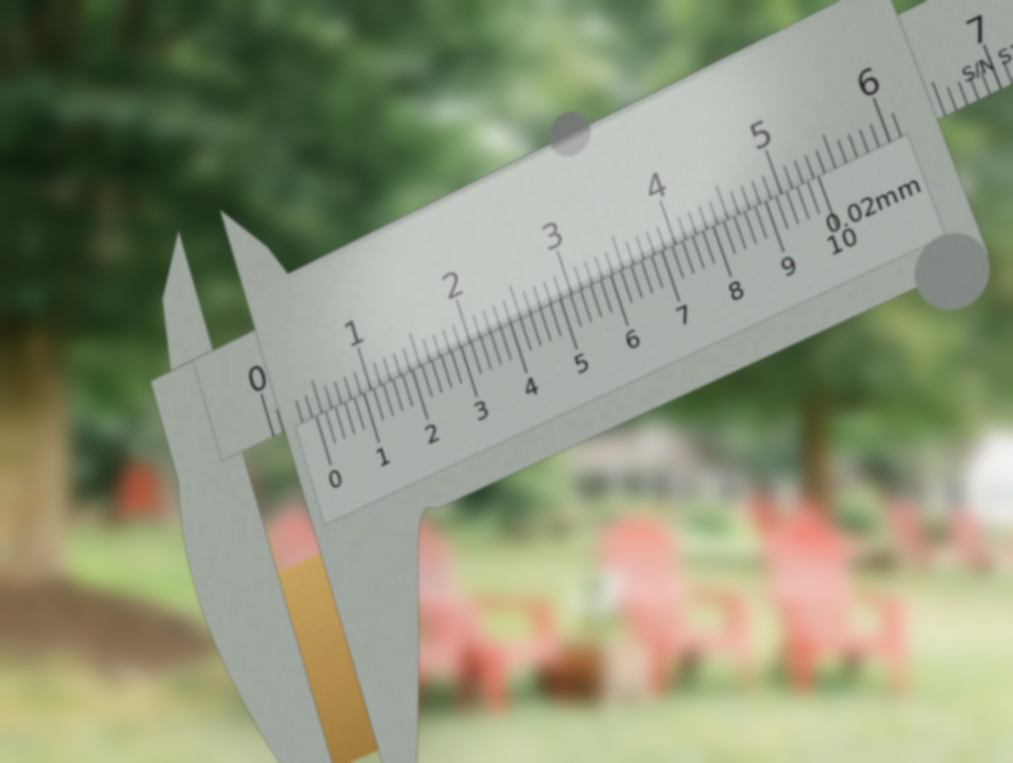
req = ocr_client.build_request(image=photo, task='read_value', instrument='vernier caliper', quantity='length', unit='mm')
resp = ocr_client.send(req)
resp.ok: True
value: 4.4 mm
